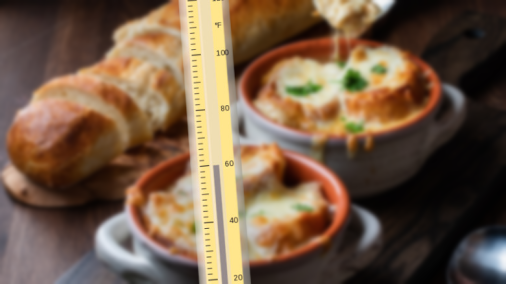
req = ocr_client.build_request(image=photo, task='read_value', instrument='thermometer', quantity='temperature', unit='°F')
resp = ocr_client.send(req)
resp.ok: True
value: 60 °F
